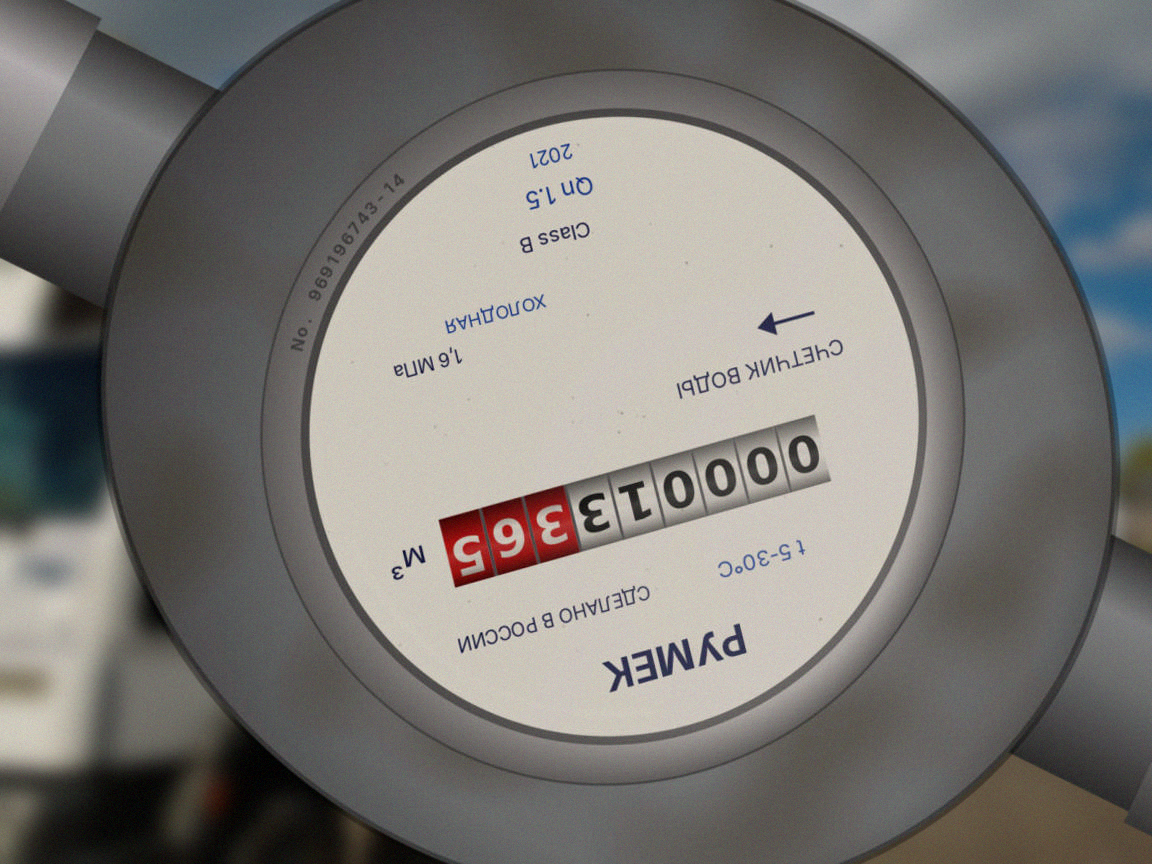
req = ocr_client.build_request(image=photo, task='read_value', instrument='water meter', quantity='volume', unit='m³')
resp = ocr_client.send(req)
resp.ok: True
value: 13.365 m³
